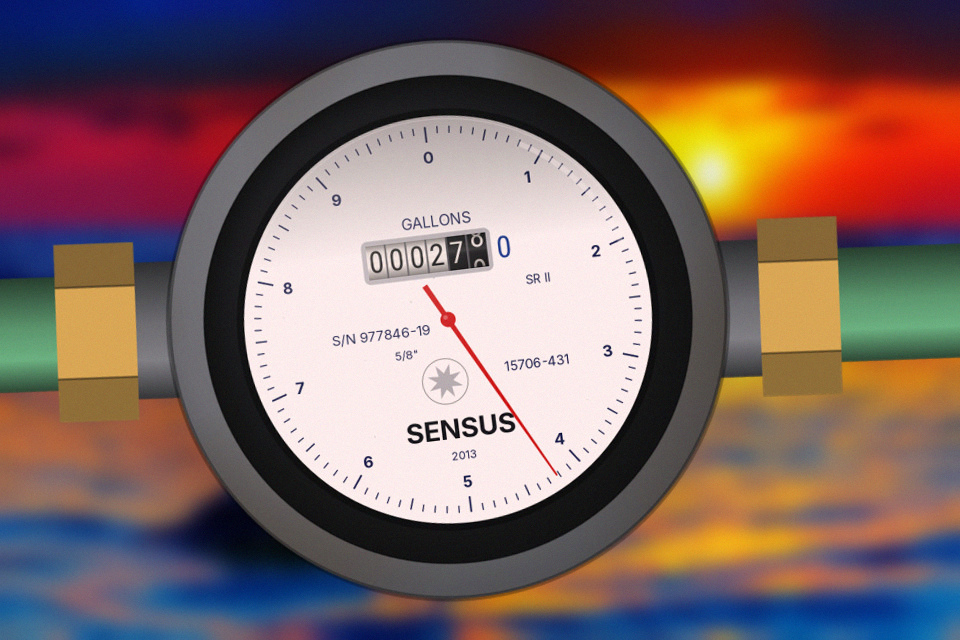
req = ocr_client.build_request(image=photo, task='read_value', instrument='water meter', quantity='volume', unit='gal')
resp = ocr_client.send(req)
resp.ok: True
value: 2784.2 gal
